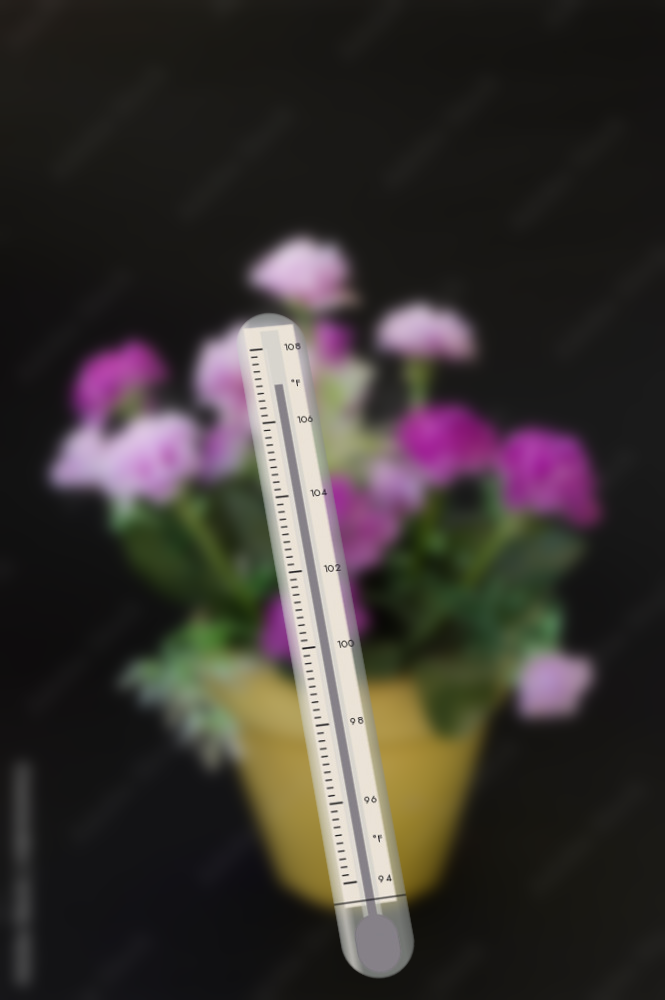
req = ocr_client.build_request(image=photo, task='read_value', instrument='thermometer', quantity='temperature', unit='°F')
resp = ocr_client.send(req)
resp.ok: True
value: 107 °F
